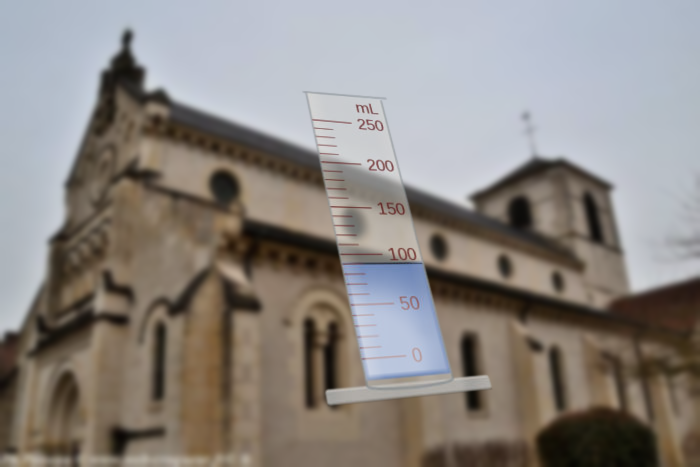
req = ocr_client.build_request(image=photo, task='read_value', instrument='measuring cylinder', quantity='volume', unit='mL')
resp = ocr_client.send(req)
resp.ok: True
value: 90 mL
